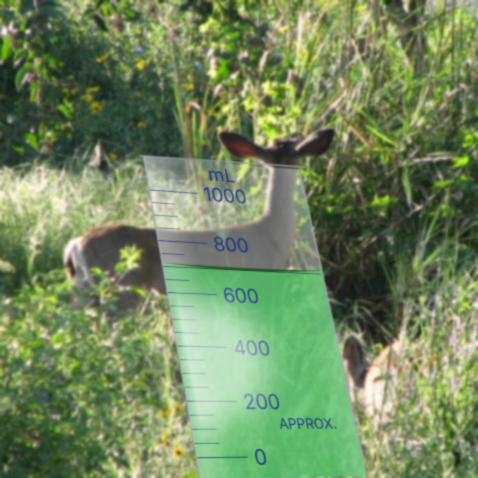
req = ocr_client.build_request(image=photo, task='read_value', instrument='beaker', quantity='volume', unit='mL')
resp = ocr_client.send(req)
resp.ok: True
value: 700 mL
